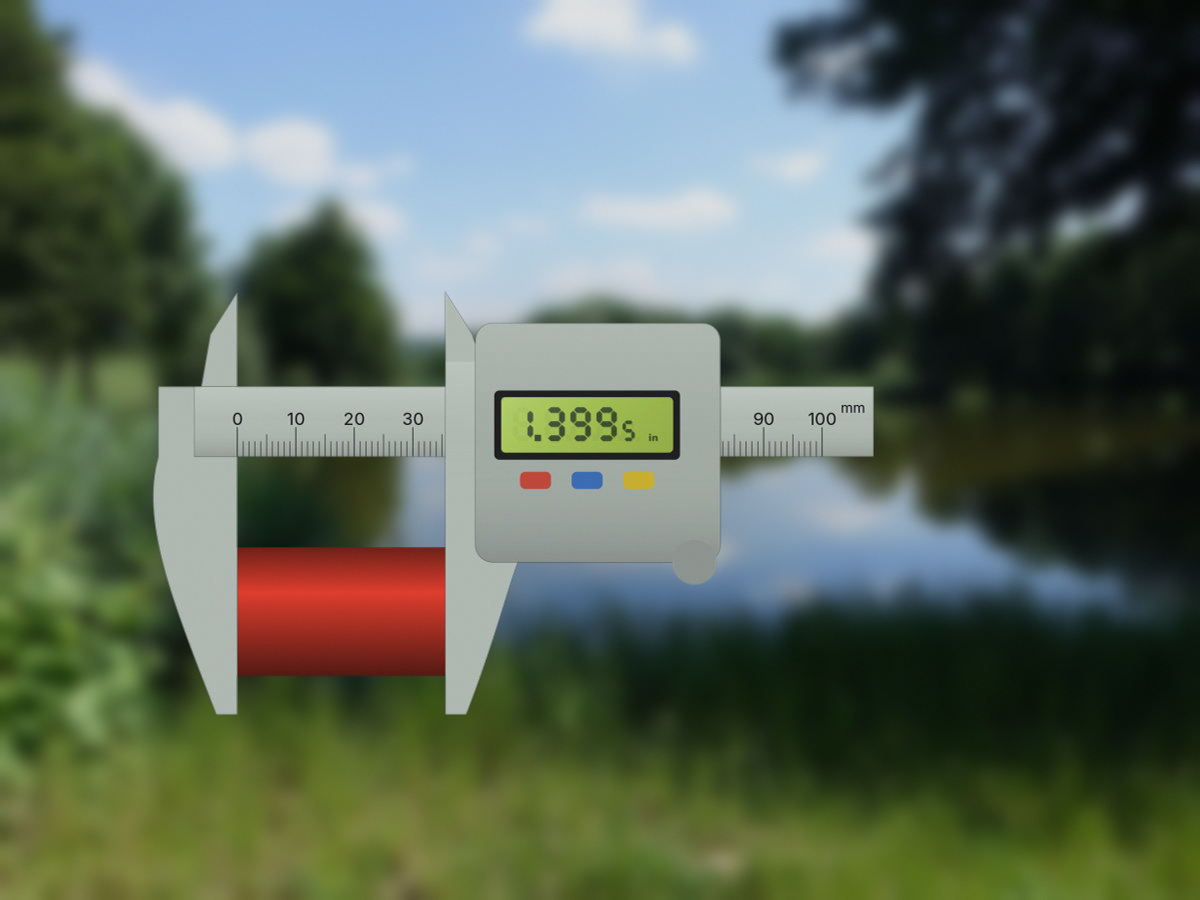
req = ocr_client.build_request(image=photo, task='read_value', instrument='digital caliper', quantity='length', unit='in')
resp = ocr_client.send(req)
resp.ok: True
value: 1.3995 in
